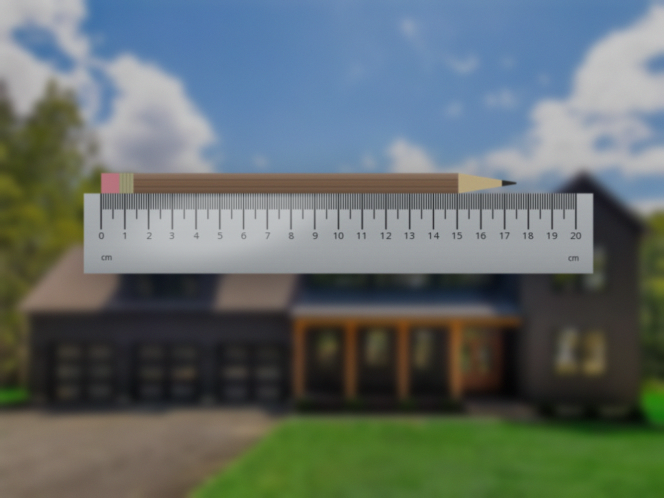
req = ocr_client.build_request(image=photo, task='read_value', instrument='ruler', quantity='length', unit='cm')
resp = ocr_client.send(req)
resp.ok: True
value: 17.5 cm
